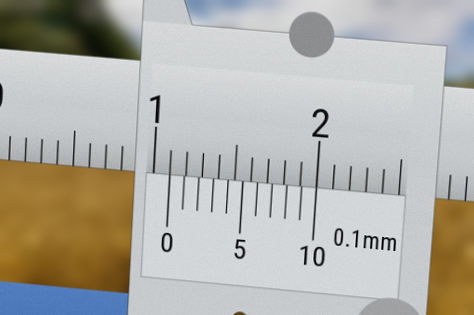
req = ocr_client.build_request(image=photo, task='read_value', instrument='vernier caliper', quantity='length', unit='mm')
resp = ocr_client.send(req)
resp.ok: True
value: 11.0 mm
